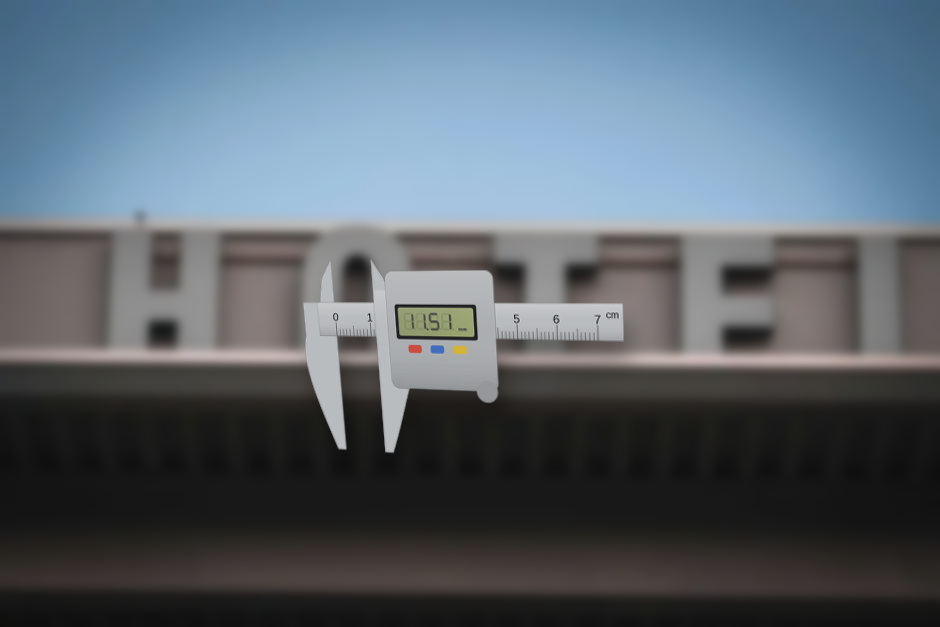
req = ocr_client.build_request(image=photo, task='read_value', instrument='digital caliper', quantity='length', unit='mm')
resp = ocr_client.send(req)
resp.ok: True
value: 11.51 mm
